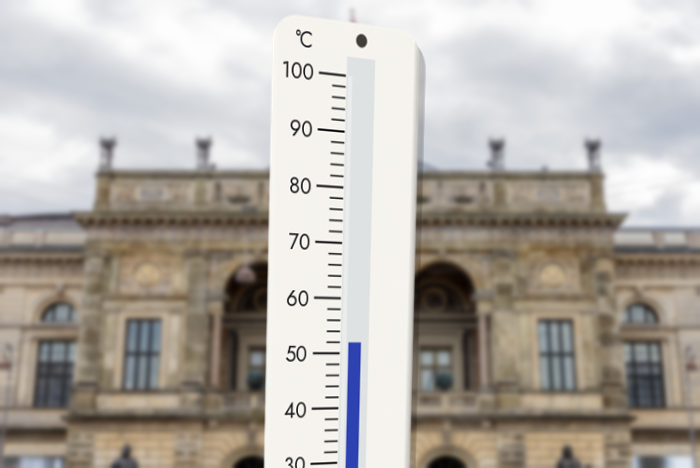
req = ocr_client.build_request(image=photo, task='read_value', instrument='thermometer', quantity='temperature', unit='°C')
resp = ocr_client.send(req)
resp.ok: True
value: 52 °C
